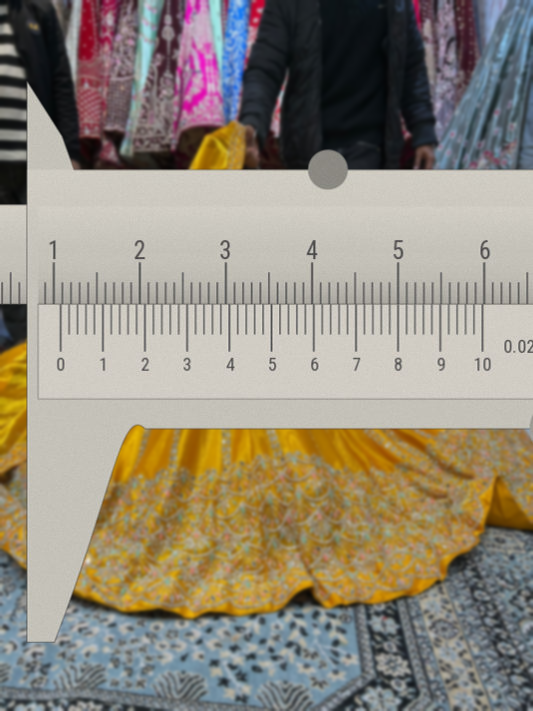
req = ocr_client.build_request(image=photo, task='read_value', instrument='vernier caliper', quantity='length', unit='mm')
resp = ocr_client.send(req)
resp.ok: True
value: 10.8 mm
